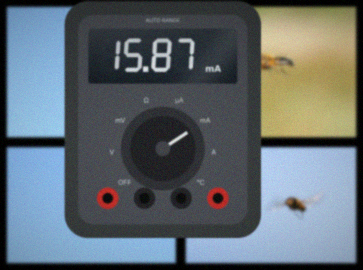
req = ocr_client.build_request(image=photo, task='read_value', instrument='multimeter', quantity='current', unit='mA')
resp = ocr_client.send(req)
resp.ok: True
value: 15.87 mA
